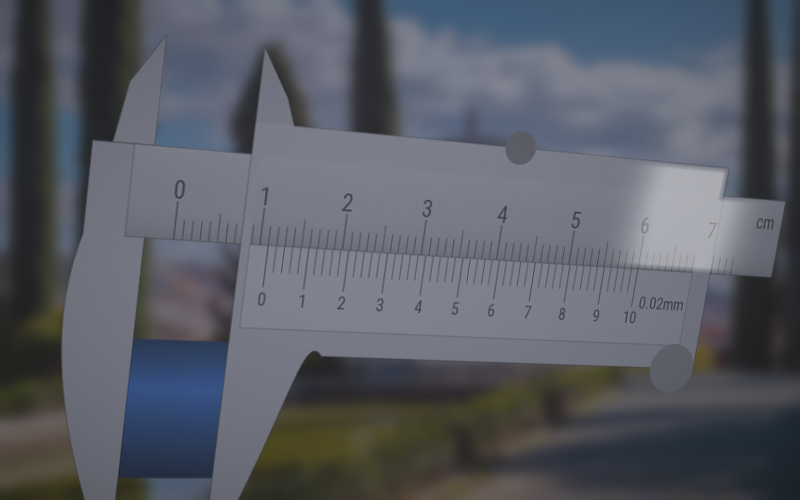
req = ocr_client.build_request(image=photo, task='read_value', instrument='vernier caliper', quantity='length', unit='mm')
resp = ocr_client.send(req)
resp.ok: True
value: 11.0 mm
